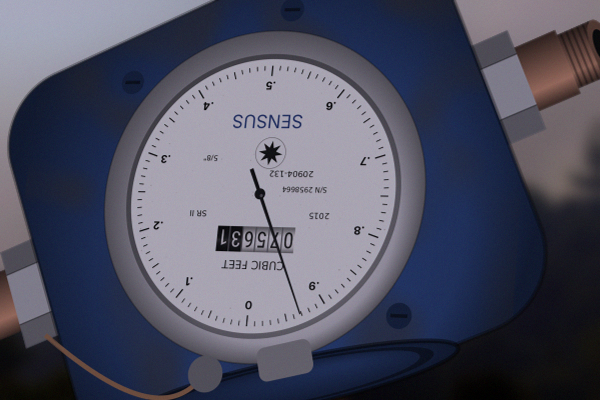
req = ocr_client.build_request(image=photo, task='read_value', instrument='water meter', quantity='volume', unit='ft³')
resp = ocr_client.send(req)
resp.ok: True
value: 75630.93 ft³
